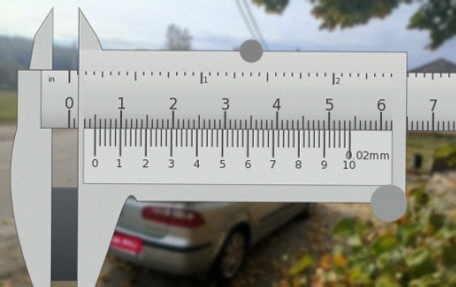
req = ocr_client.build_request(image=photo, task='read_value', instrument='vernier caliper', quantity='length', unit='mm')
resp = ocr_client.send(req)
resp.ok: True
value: 5.0 mm
